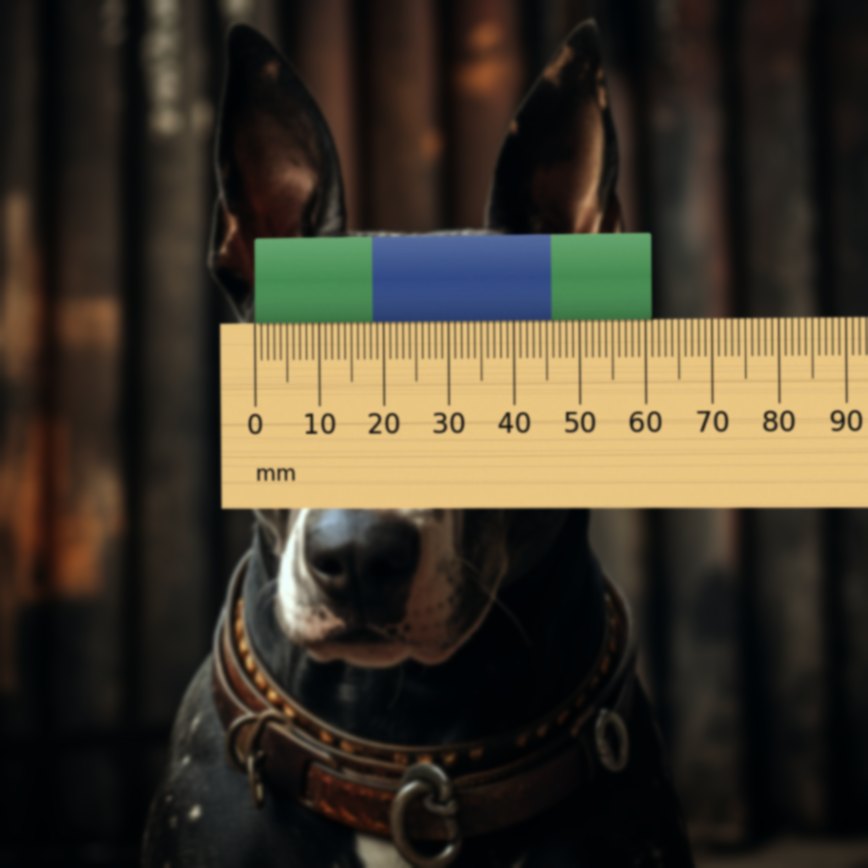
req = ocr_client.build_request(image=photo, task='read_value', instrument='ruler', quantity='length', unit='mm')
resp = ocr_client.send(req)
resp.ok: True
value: 61 mm
